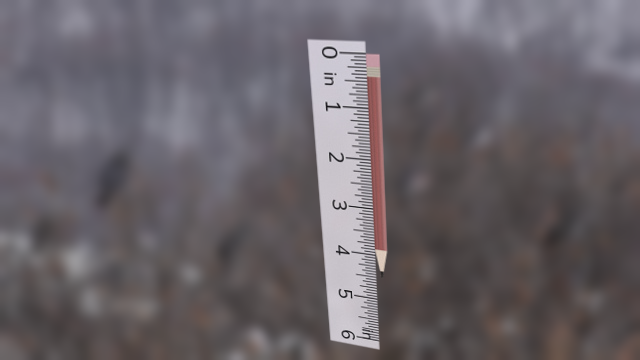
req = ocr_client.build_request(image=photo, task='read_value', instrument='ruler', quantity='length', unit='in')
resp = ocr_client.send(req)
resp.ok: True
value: 4.5 in
